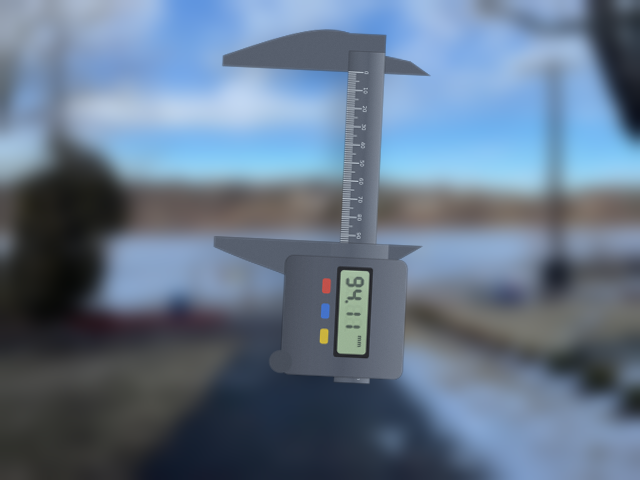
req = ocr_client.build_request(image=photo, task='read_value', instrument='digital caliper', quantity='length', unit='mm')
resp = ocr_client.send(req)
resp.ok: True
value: 94.11 mm
